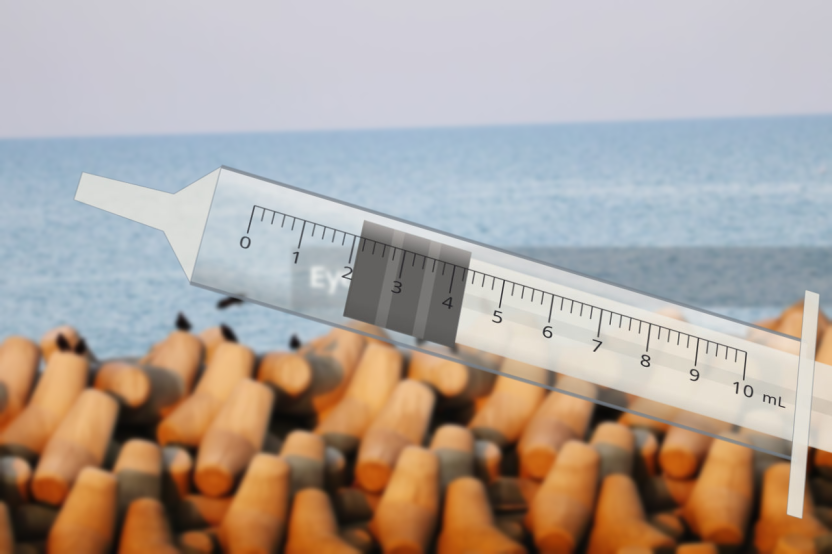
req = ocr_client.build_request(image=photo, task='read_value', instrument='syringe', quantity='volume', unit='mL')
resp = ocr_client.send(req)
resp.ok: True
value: 2.1 mL
